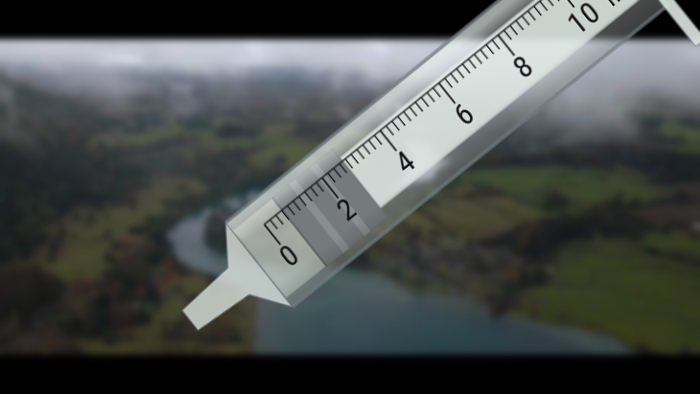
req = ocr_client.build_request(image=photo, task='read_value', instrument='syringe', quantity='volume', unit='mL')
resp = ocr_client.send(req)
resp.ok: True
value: 0.6 mL
